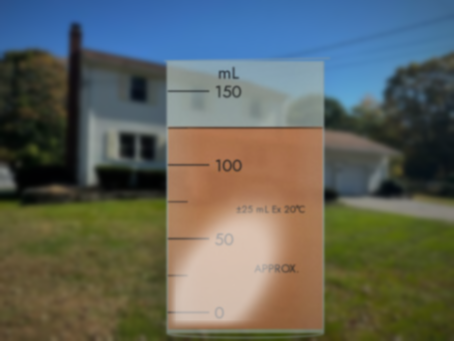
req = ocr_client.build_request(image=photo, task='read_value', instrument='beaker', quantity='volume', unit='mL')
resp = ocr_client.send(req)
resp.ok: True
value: 125 mL
